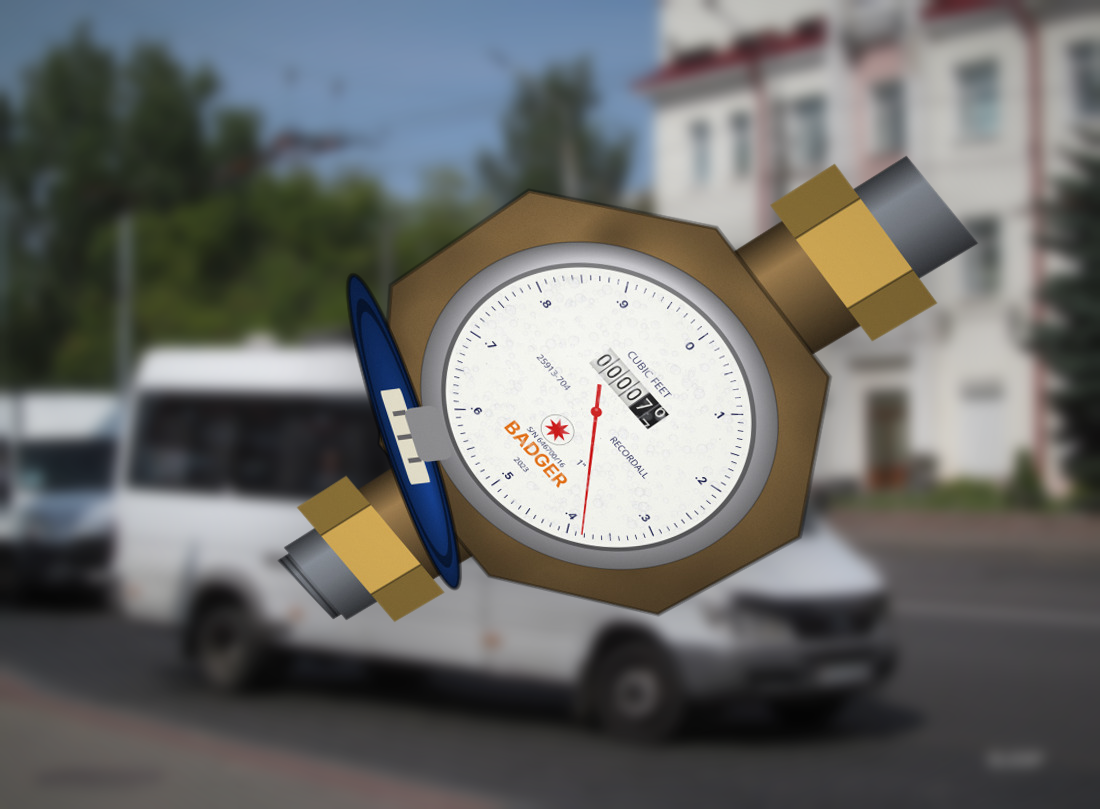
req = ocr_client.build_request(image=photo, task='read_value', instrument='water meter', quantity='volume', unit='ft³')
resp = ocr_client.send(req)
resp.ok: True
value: 76.38 ft³
